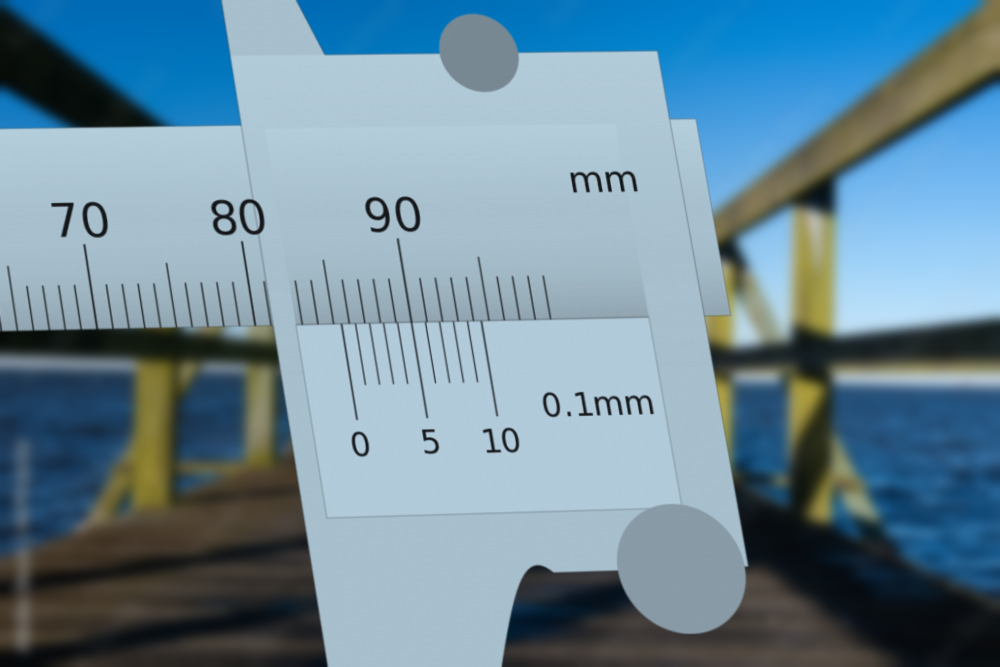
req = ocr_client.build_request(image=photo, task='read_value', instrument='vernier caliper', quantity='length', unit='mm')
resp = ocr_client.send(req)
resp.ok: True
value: 85.5 mm
